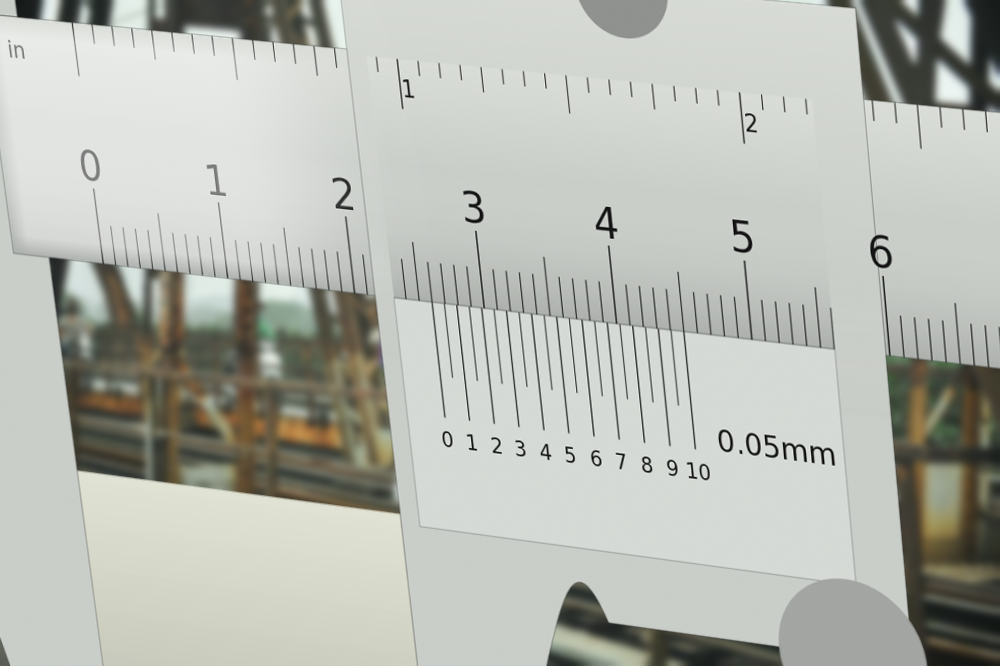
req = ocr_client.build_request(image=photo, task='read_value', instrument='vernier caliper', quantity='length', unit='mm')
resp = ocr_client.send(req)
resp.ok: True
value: 26.0 mm
